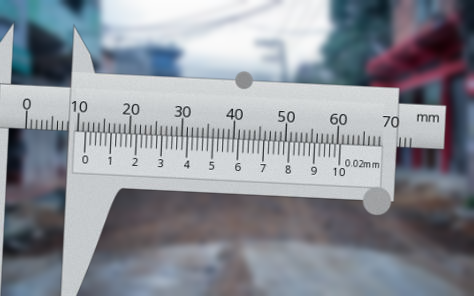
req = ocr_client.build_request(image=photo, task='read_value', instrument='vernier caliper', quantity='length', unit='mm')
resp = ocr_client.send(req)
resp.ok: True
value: 11.5 mm
